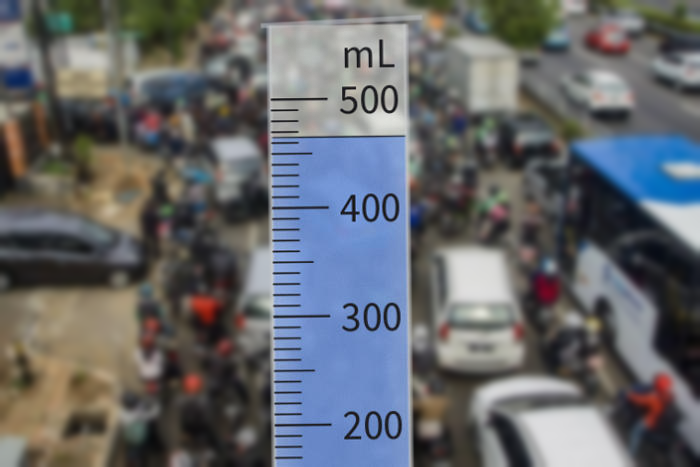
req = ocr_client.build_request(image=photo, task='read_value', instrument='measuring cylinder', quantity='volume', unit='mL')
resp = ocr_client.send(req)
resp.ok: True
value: 465 mL
